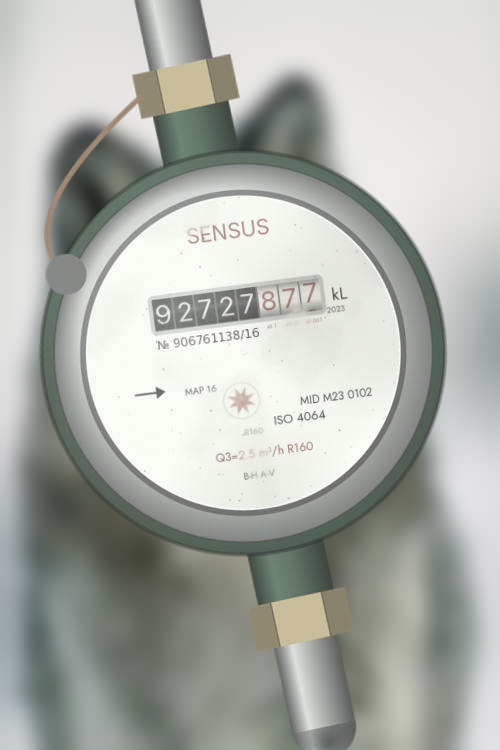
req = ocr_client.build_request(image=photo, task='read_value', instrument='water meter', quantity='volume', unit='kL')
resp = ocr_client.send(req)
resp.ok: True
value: 92727.877 kL
